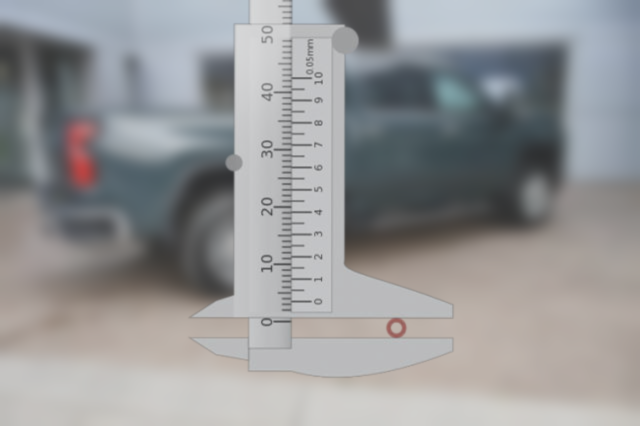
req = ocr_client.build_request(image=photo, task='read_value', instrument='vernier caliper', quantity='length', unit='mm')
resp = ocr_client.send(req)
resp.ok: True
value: 3.5 mm
